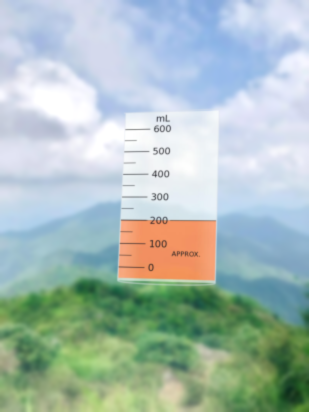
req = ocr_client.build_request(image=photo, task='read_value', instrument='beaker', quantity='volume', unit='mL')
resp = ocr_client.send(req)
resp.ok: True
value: 200 mL
